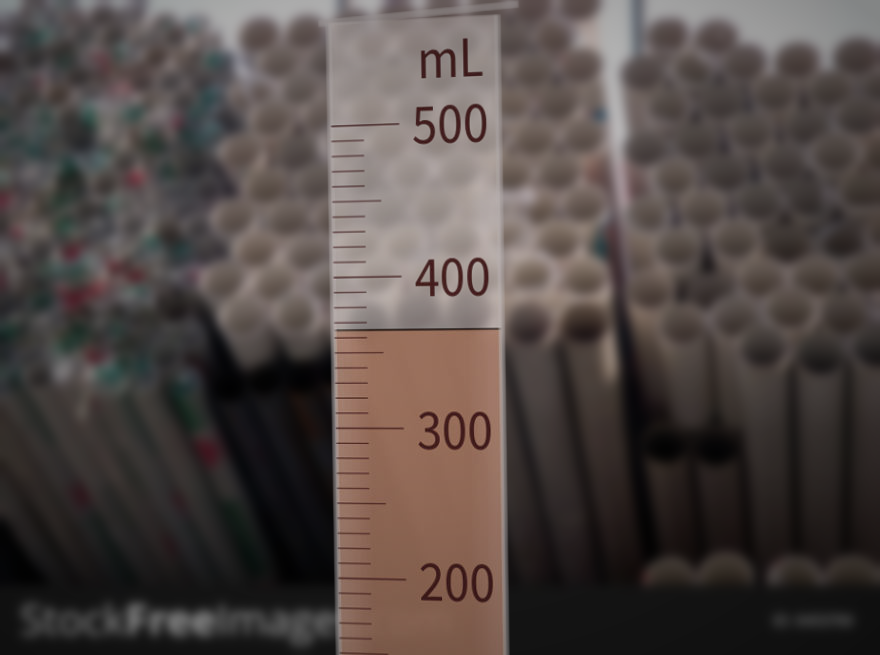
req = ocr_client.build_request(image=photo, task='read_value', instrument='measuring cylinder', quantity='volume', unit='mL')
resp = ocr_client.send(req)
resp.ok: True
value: 365 mL
